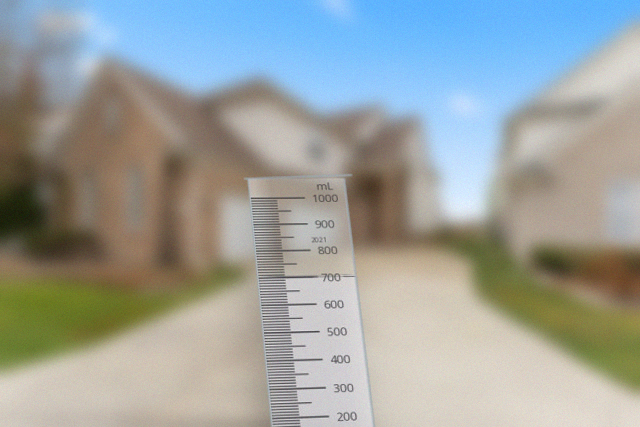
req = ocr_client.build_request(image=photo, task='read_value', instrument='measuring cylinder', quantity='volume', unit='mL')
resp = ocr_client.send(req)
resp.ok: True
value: 700 mL
